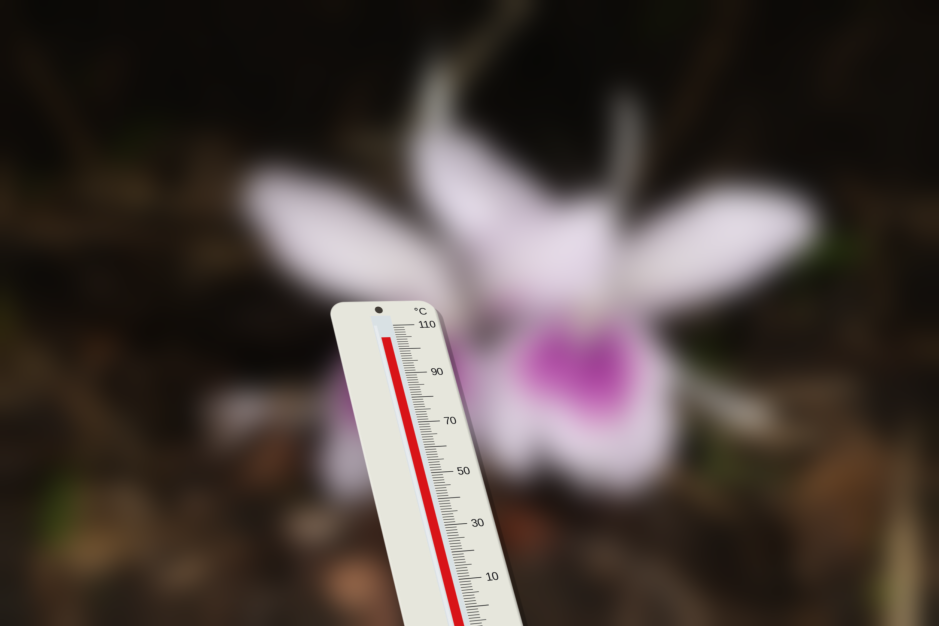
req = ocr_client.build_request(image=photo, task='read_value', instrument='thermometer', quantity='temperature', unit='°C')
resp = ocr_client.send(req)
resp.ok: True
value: 105 °C
